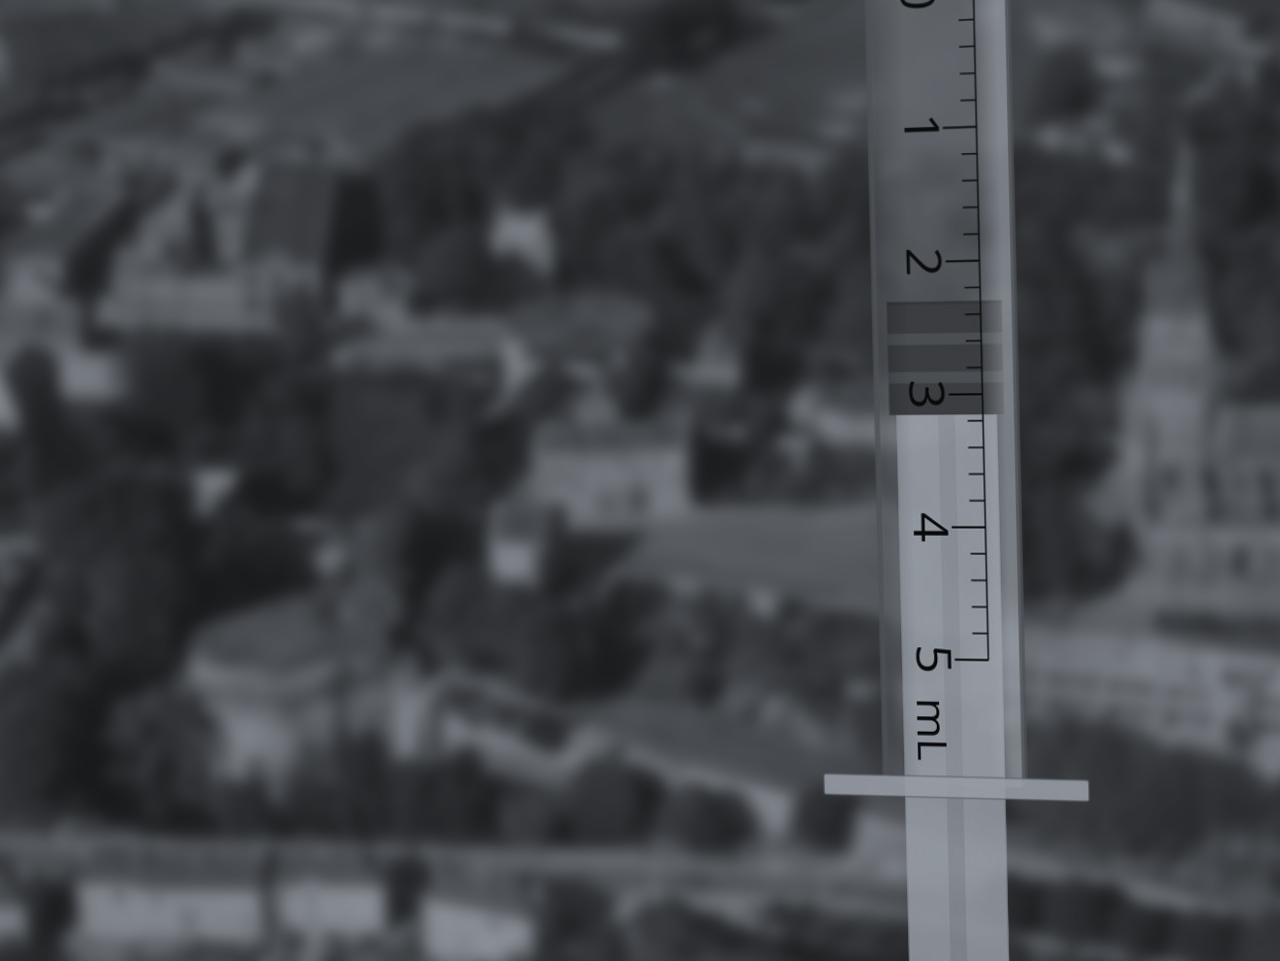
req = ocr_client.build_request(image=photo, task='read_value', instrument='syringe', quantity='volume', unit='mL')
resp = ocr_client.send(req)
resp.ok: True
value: 2.3 mL
